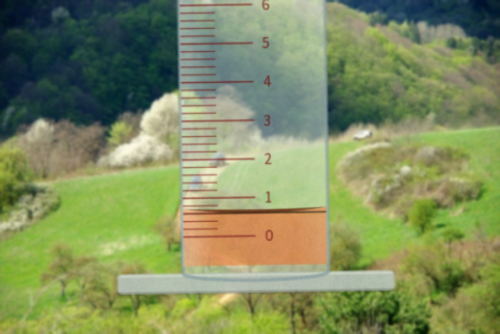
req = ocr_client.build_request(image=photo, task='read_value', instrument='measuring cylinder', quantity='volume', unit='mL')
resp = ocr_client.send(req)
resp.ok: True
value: 0.6 mL
